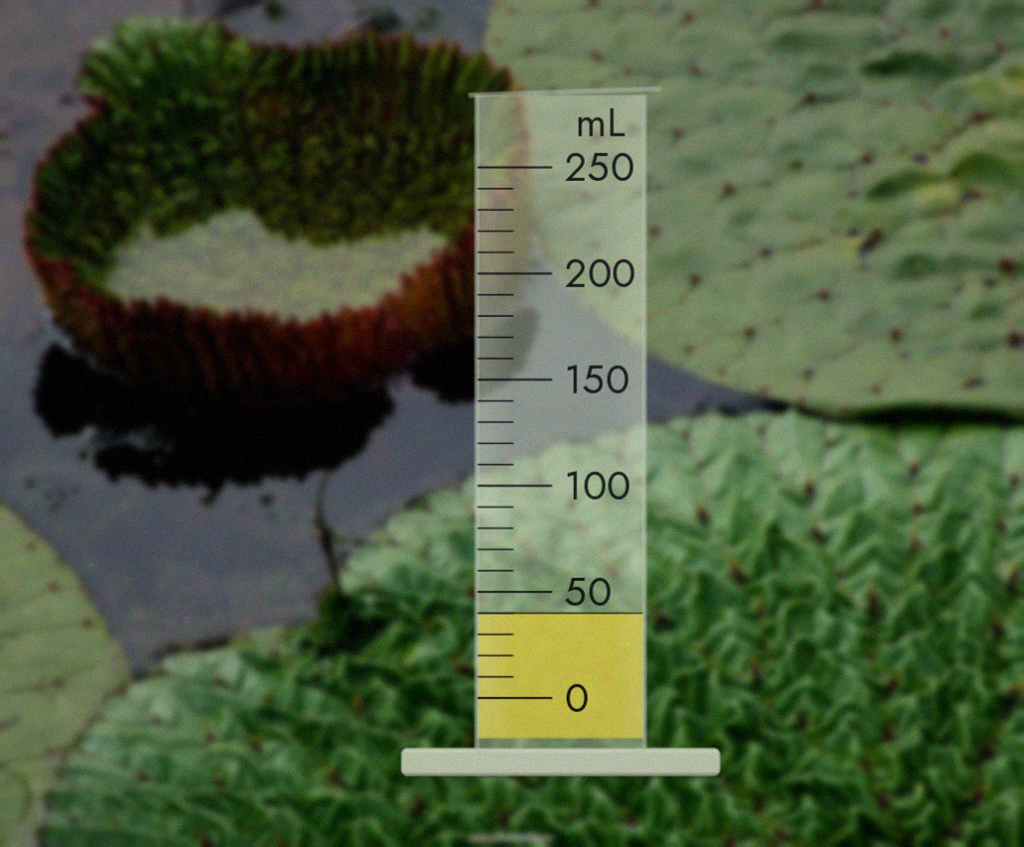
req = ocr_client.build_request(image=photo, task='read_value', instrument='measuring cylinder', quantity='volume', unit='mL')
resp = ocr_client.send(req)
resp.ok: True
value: 40 mL
